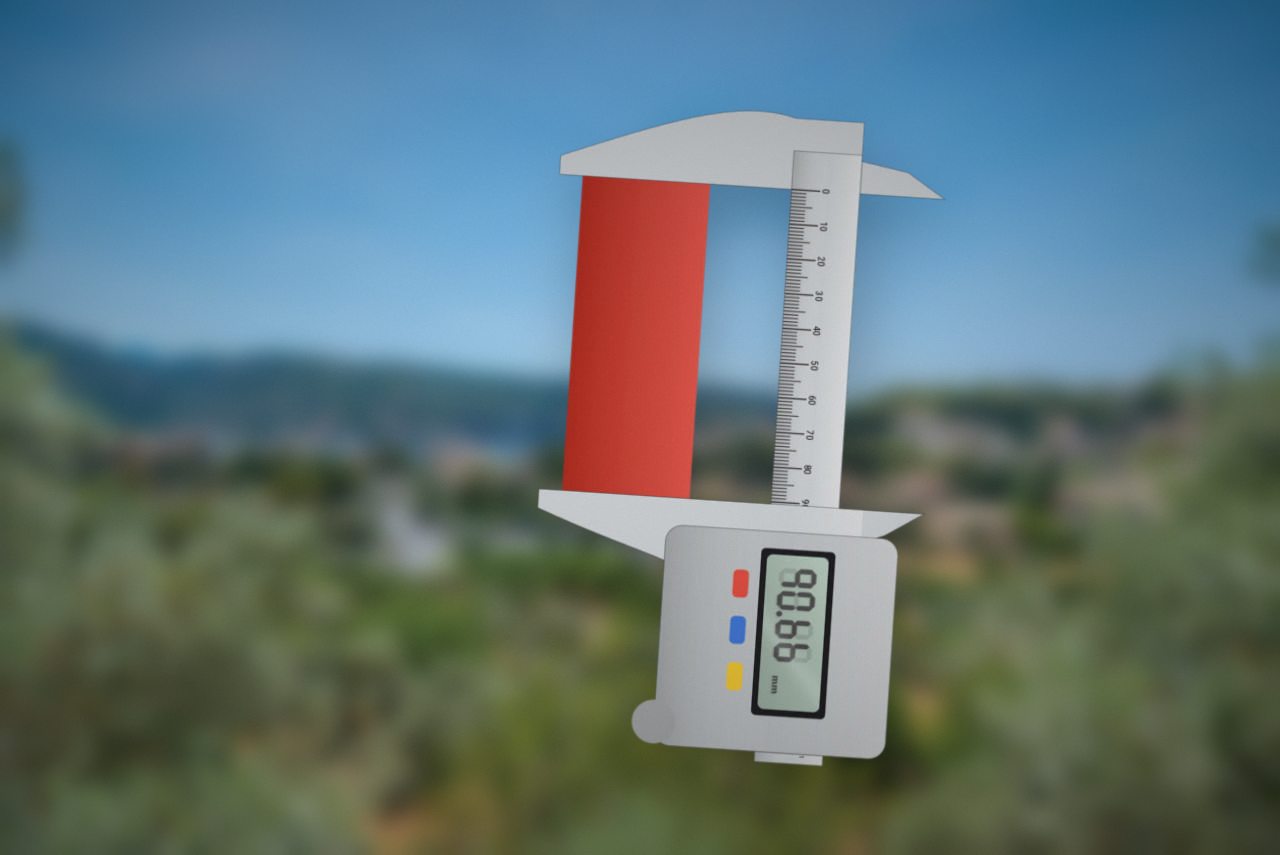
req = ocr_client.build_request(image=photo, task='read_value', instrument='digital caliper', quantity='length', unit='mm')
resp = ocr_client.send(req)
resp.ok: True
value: 90.66 mm
